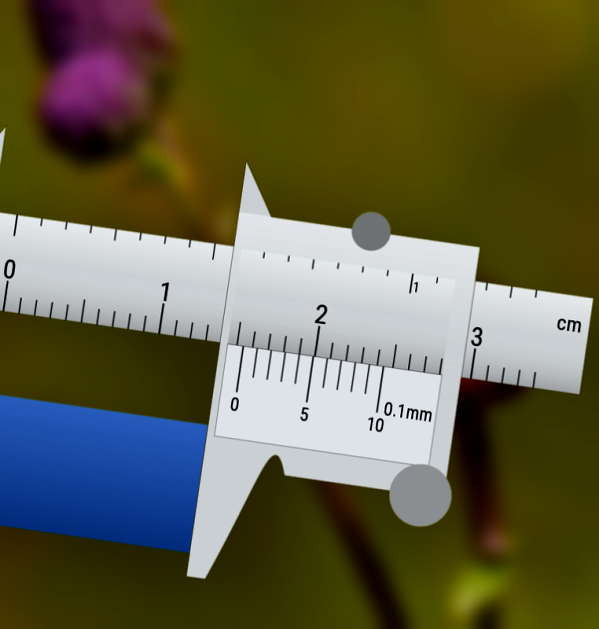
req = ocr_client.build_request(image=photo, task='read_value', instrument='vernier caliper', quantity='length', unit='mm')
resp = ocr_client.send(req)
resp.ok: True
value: 15.4 mm
